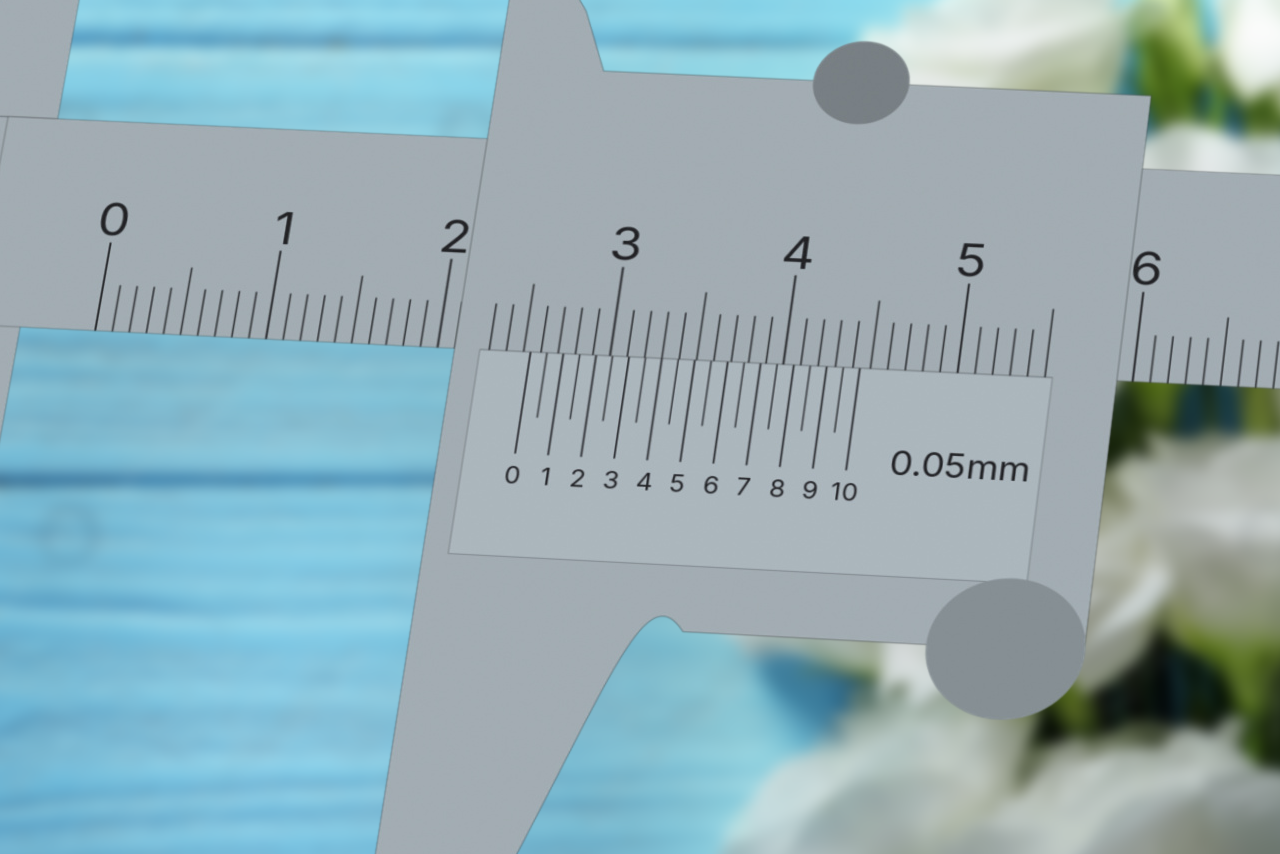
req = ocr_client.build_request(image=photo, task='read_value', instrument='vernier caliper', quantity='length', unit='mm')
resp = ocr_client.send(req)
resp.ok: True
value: 25.4 mm
